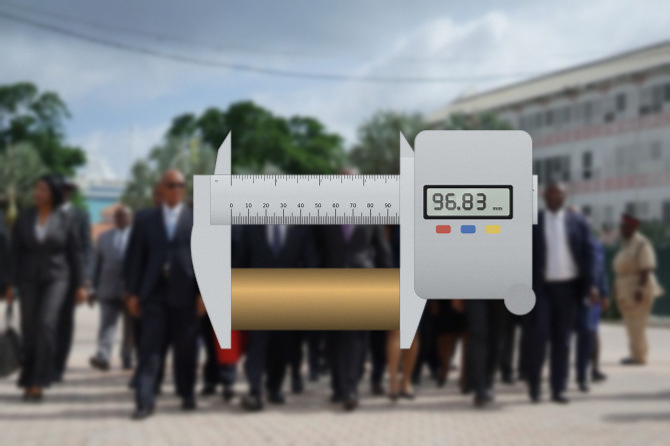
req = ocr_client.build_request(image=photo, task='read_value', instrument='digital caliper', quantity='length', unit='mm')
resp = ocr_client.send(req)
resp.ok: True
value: 96.83 mm
